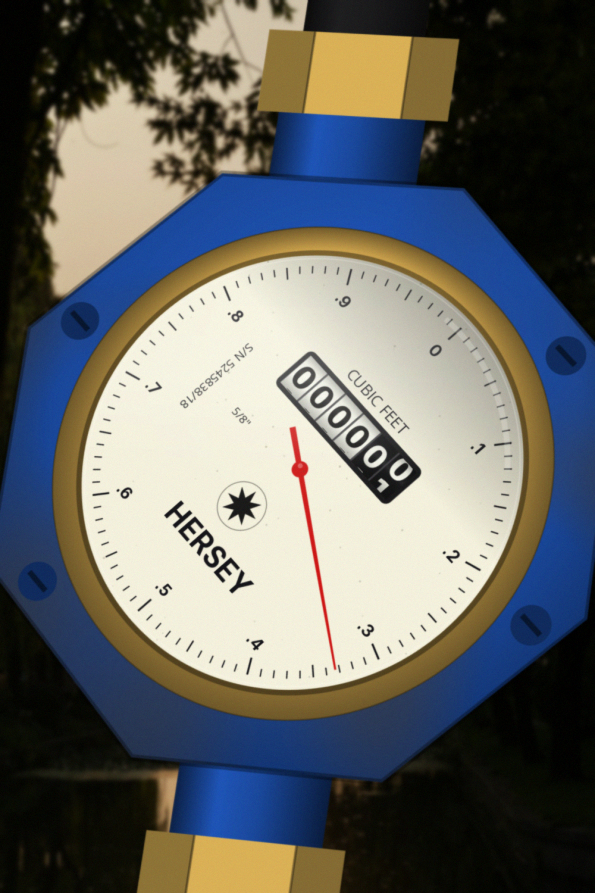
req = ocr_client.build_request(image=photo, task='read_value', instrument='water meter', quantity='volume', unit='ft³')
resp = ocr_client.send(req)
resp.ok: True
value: 0.33 ft³
